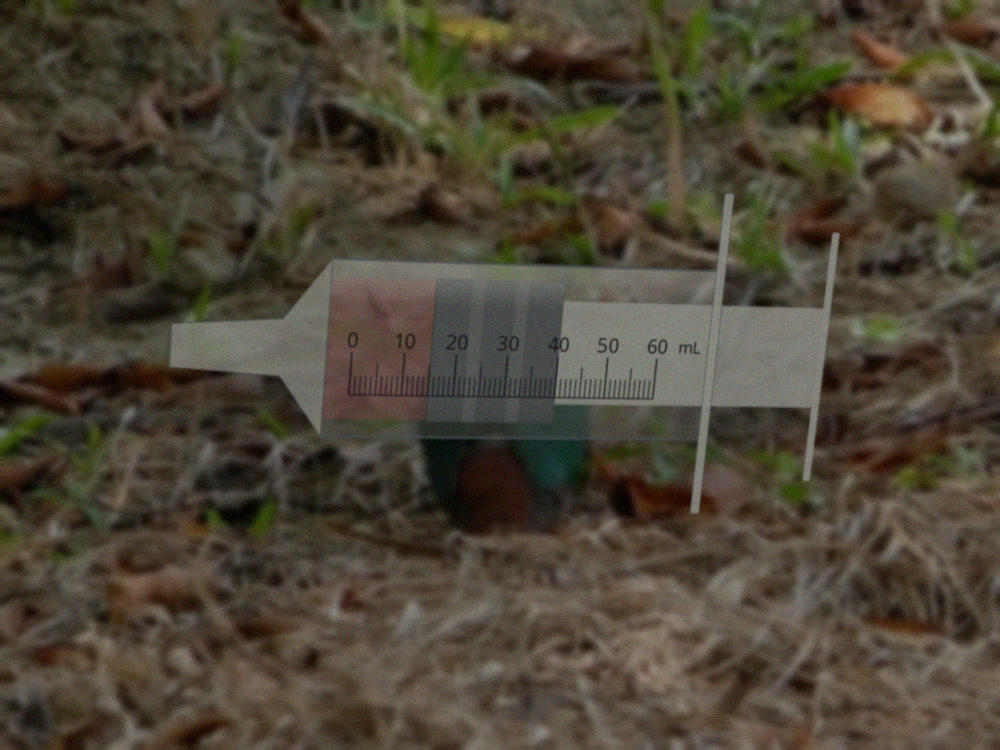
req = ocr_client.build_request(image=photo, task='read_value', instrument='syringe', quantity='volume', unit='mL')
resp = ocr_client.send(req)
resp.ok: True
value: 15 mL
